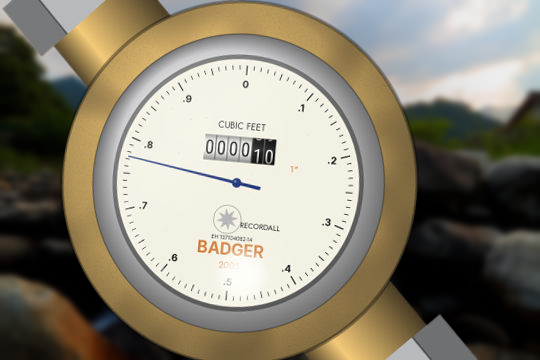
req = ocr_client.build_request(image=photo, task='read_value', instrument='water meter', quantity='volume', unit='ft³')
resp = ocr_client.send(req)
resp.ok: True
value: 9.77 ft³
